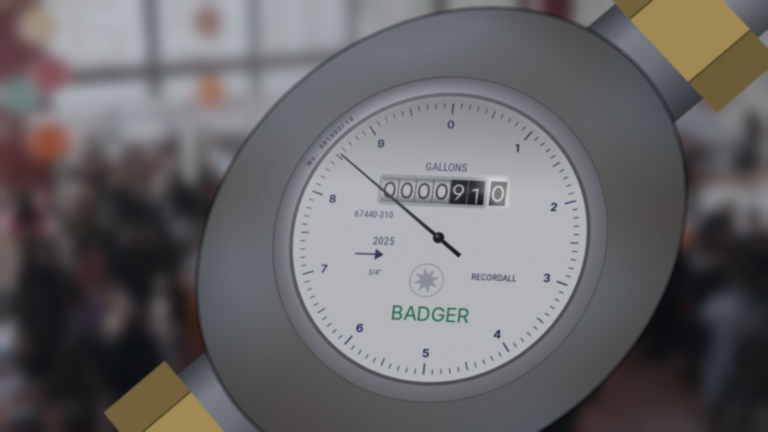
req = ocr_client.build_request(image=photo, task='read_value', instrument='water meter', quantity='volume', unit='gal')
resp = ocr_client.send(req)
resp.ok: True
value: 908.5 gal
